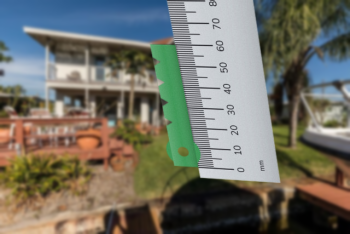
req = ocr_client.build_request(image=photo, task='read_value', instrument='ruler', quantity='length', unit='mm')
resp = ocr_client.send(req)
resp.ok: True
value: 60 mm
